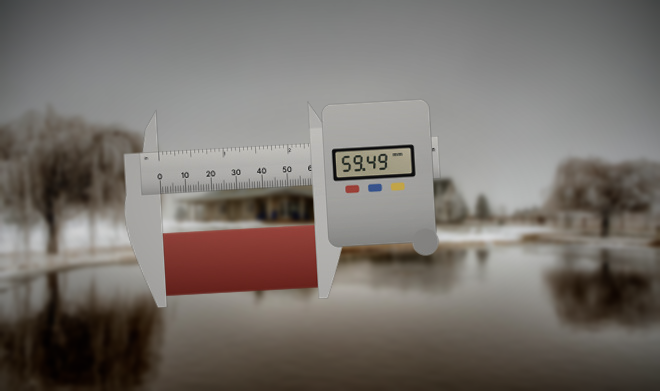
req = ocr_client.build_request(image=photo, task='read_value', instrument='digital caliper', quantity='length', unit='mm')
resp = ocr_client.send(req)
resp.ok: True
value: 59.49 mm
